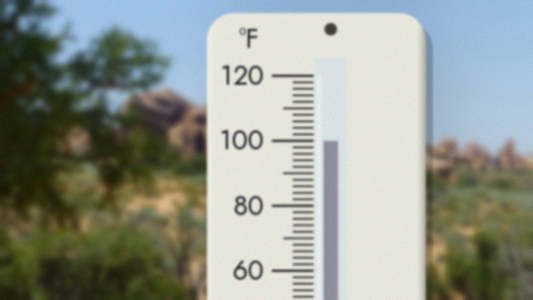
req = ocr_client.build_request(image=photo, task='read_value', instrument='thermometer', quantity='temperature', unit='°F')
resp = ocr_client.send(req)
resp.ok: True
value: 100 °F
